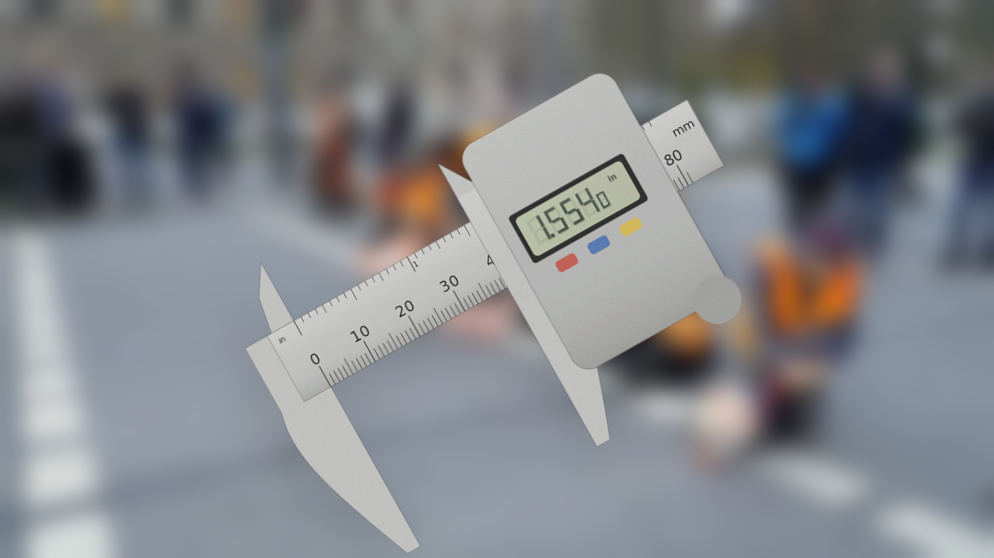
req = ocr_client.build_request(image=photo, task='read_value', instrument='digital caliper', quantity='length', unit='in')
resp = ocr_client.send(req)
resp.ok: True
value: 1.5540 in
